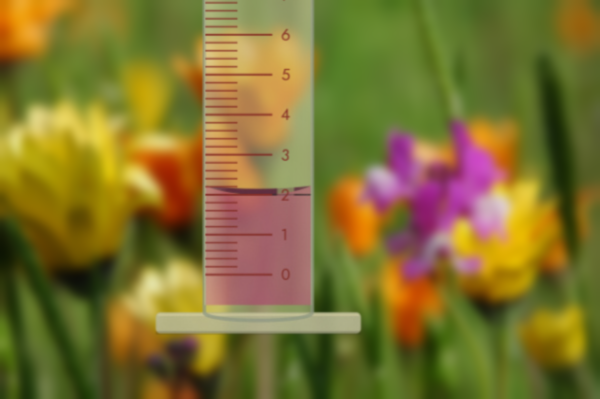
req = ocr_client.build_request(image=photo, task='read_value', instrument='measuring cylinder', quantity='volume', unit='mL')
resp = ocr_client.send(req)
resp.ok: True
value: 2 mL
